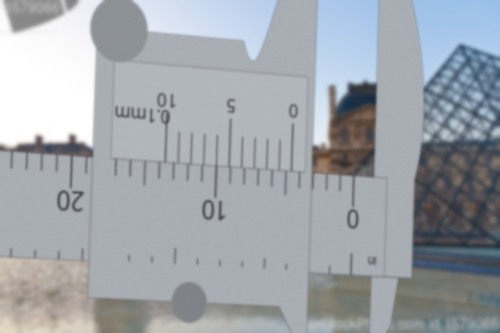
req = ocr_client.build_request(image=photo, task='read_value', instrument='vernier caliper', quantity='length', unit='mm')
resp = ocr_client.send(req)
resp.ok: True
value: 4.6 mm
